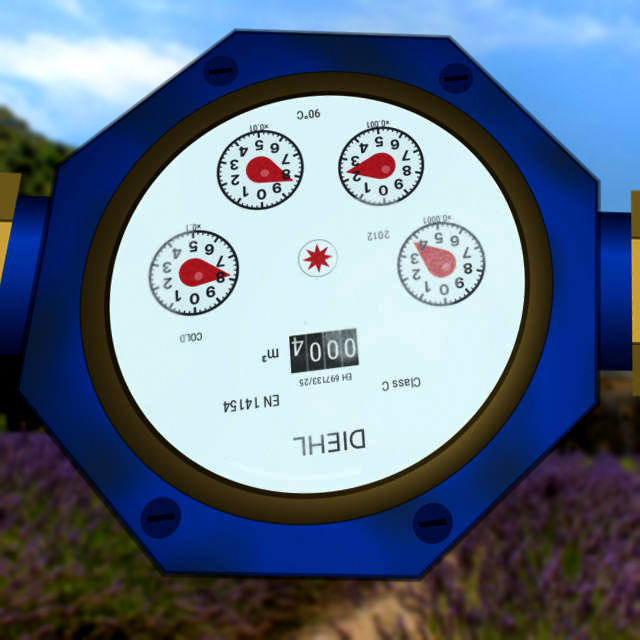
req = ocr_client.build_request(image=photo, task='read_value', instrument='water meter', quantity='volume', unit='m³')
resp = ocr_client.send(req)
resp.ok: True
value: 3.7823 m³
